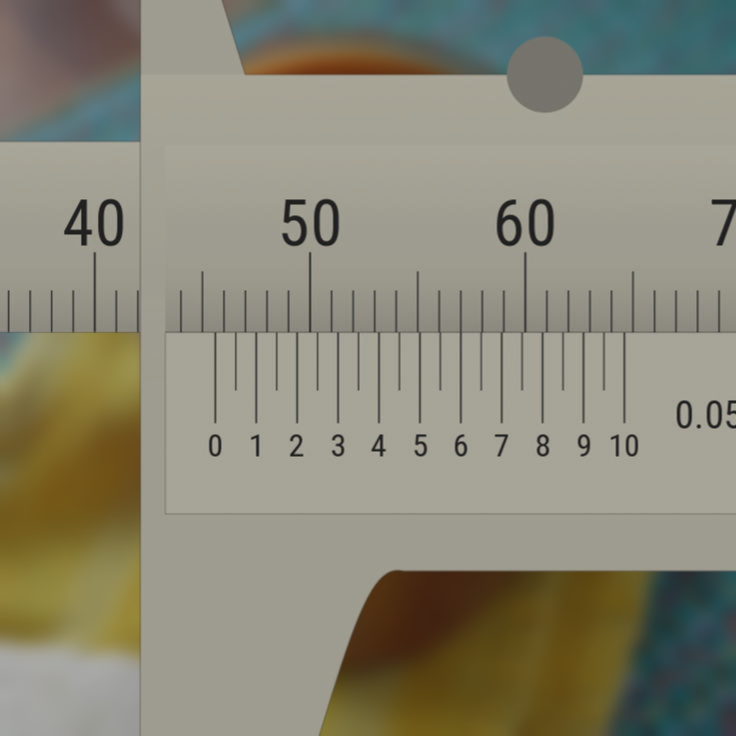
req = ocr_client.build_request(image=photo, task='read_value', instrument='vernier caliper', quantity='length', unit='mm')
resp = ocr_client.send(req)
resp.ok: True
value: 45.6 mm
